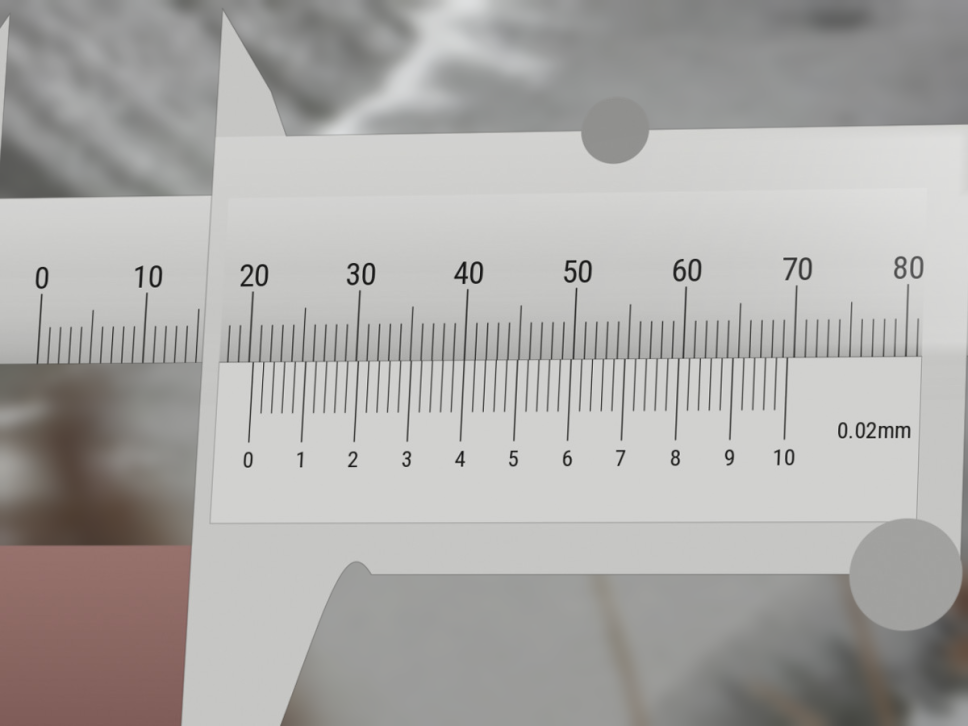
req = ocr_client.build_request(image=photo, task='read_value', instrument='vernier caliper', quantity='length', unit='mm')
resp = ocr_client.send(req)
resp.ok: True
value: 20.4 mm
